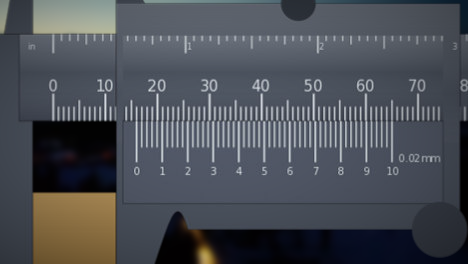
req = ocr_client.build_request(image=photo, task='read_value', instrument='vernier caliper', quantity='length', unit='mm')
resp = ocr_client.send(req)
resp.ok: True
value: 16.0 mm
